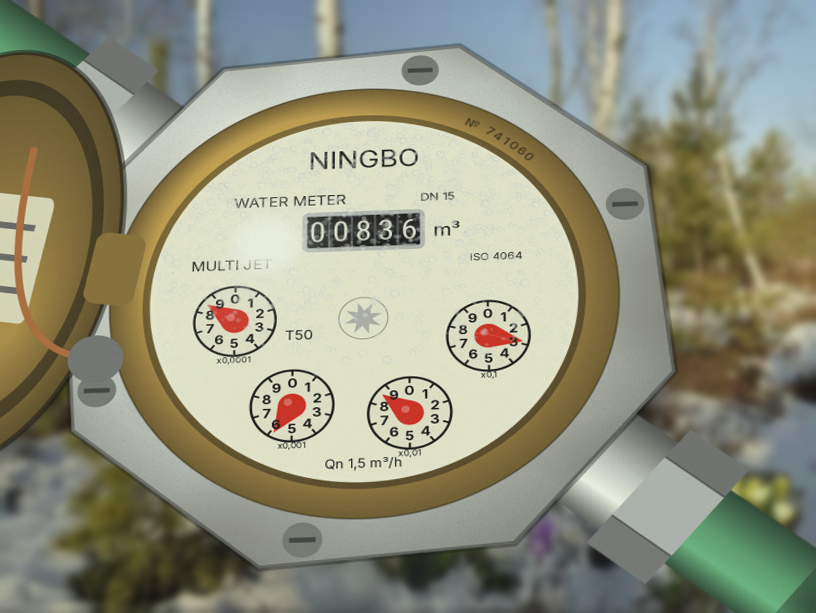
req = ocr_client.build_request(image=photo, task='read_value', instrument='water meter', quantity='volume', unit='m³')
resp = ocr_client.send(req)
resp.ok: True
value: 836.2858 m³
